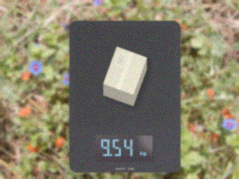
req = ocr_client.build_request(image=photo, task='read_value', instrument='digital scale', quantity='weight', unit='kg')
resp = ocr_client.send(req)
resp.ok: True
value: 9.54 kg
